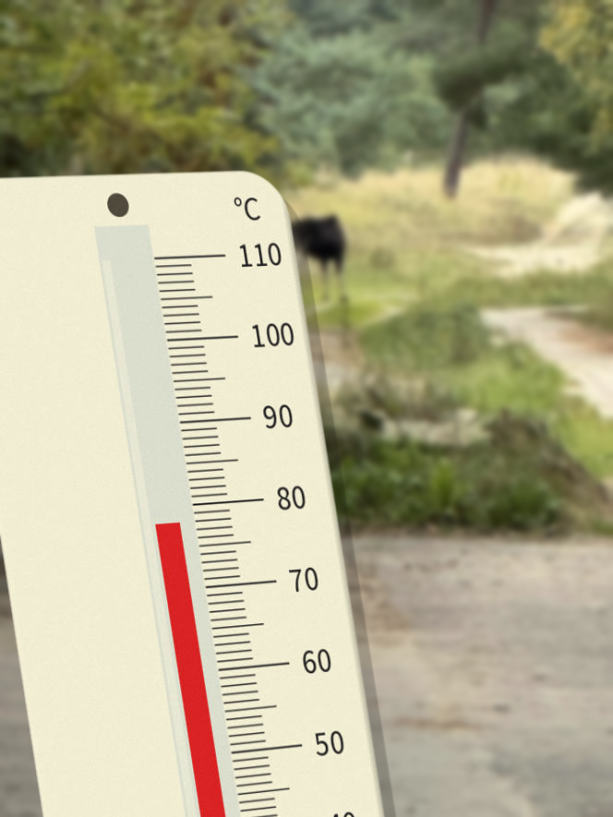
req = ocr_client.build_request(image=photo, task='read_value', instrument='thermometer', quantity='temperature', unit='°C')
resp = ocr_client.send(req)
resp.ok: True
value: 78 °C
